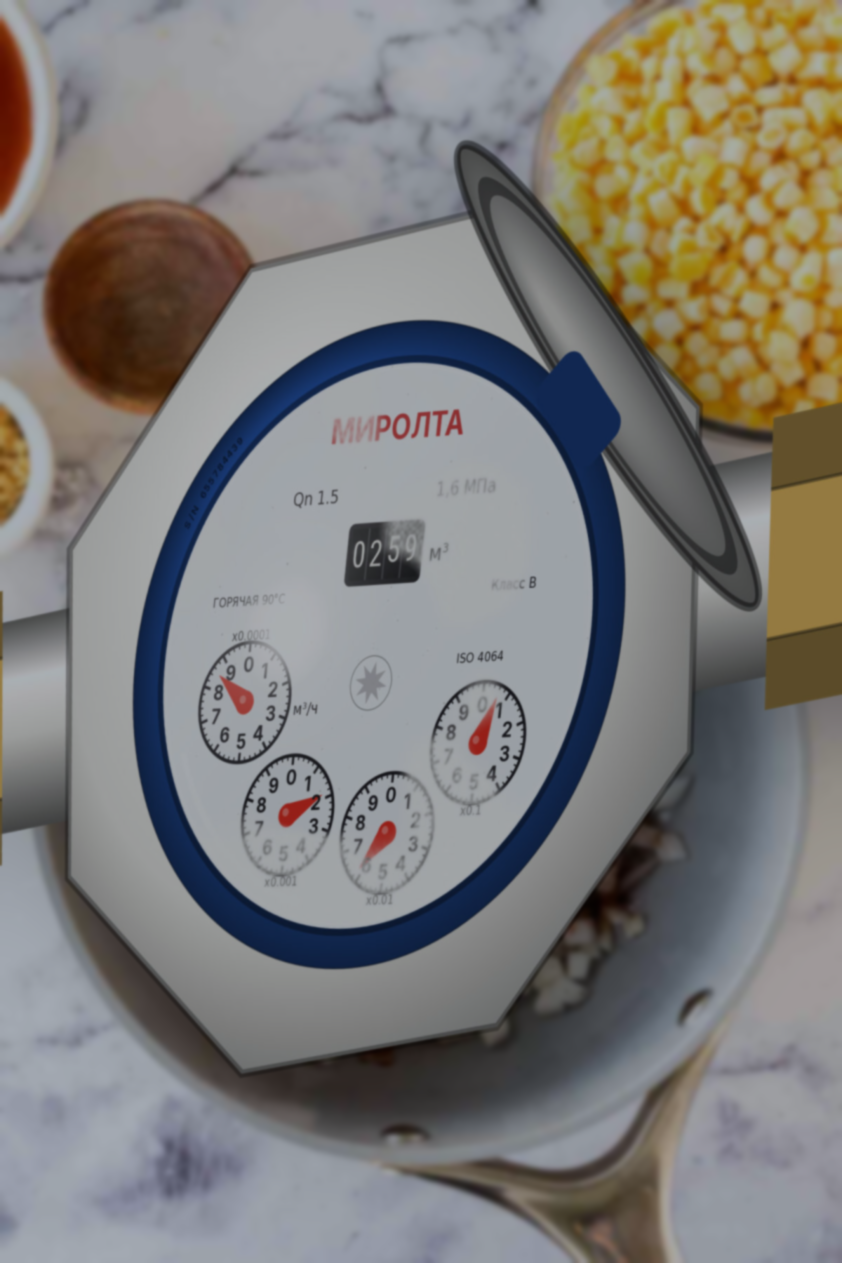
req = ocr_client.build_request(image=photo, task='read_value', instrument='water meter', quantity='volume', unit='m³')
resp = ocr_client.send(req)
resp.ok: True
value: 259.0618 m³
